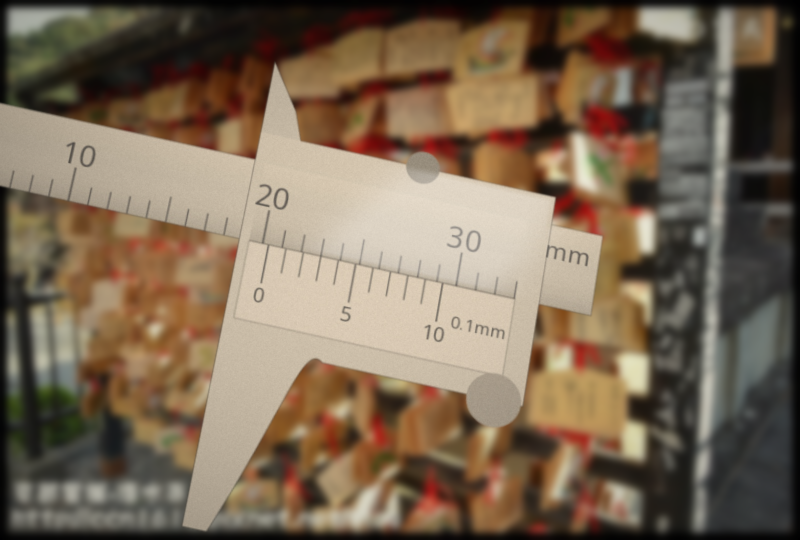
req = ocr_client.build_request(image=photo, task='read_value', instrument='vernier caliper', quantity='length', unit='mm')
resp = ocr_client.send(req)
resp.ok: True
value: 20.3 mm
